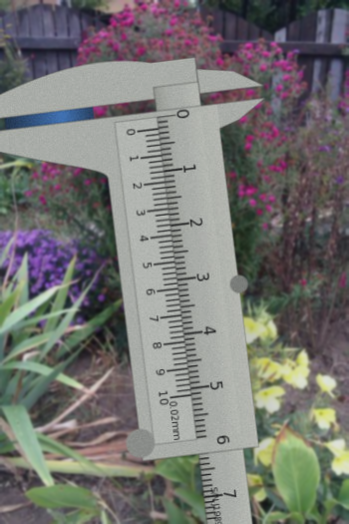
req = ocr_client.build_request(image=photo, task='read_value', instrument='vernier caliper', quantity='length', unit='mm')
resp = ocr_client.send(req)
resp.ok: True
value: 2.2 mm
